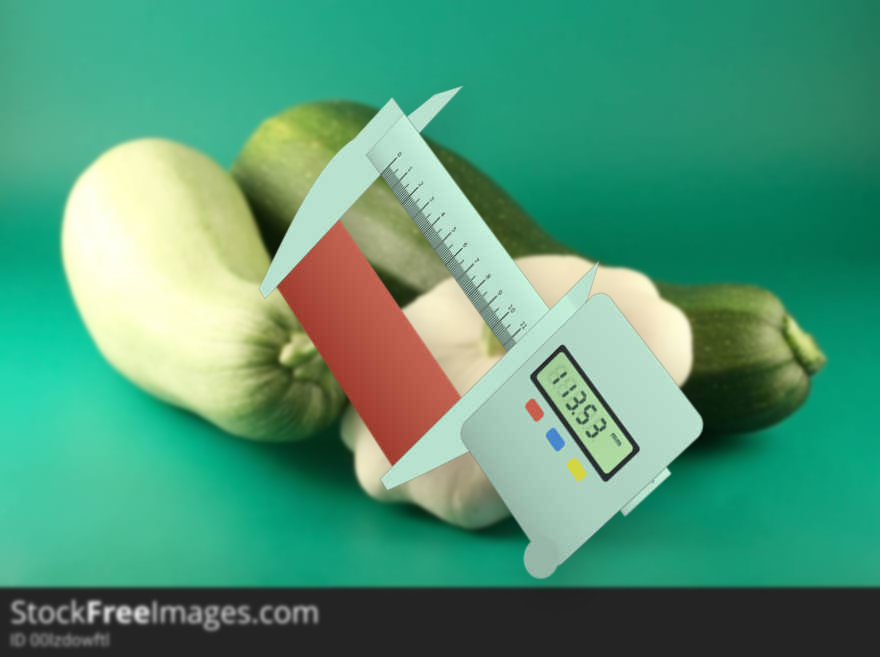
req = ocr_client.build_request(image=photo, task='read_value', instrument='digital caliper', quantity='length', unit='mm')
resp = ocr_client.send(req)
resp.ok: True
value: 113.53 mm
